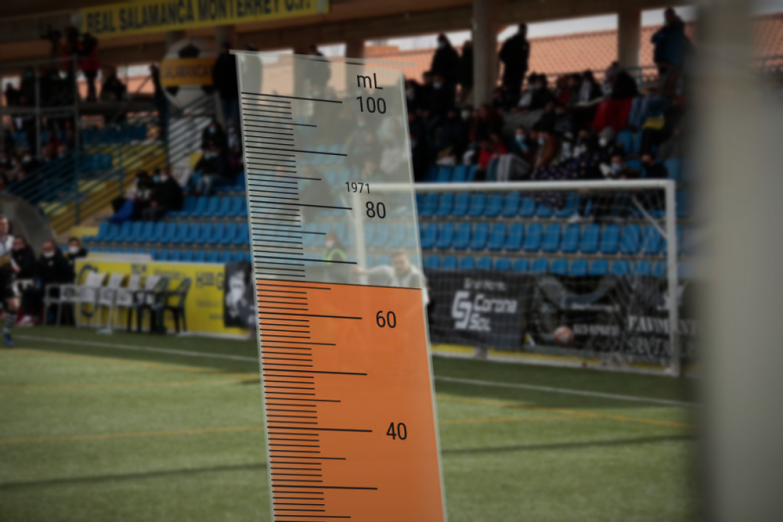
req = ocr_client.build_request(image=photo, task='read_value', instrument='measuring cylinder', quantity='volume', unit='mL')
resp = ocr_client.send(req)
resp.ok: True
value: 66 mL
